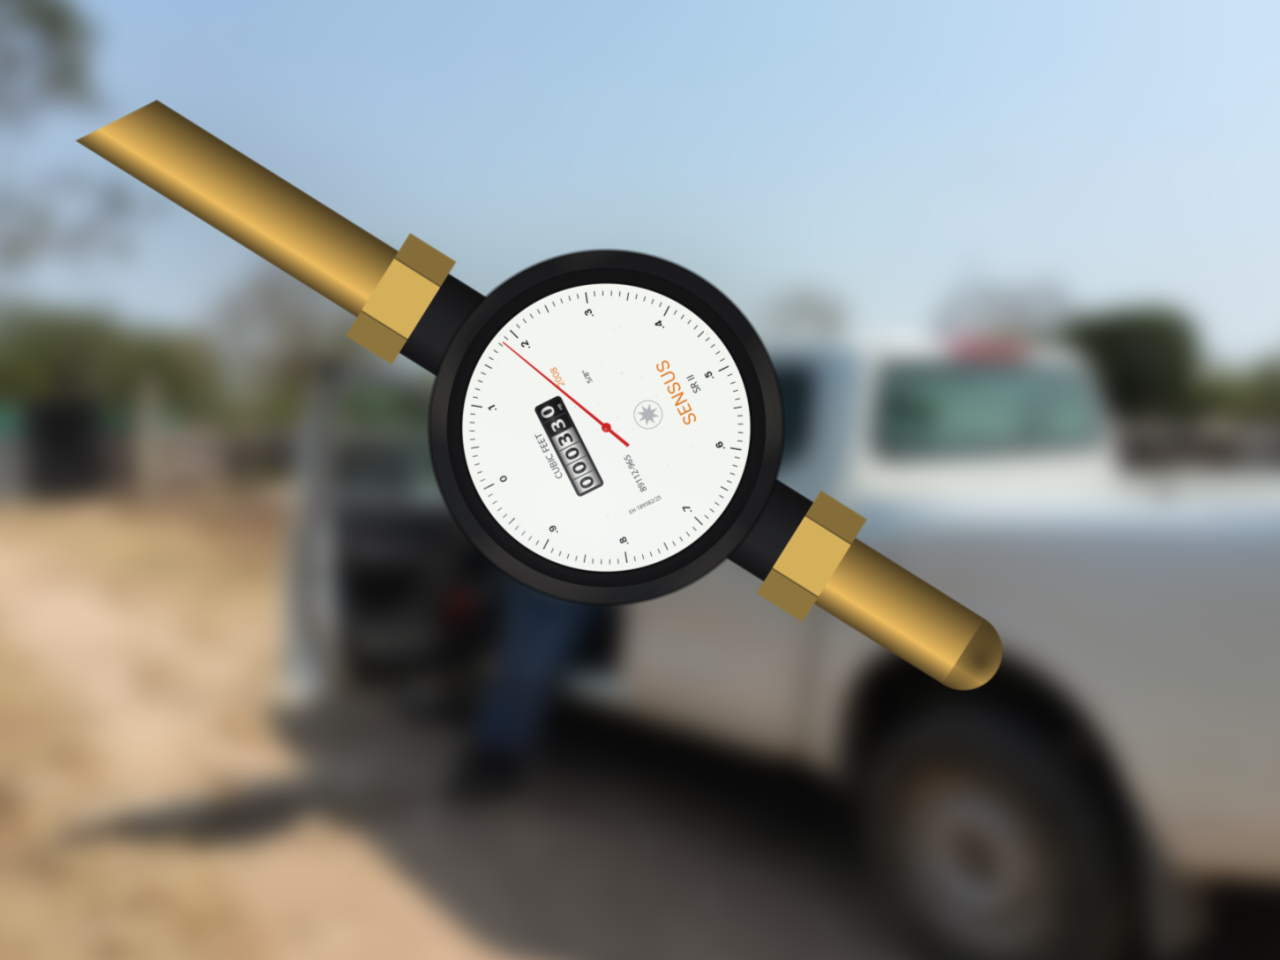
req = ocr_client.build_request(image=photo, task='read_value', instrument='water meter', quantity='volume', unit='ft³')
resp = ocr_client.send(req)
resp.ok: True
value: 330.18 ft³
